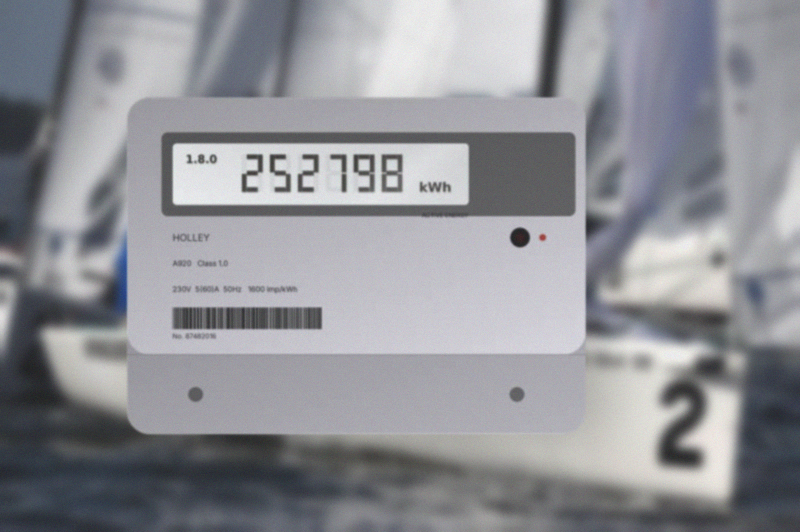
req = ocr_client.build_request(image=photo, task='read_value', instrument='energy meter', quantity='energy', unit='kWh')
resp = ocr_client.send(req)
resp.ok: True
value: 252798 kWh
